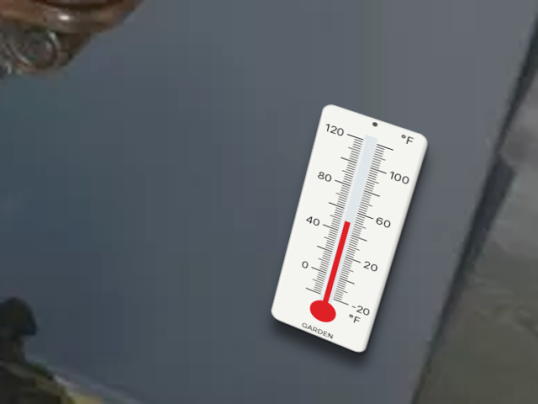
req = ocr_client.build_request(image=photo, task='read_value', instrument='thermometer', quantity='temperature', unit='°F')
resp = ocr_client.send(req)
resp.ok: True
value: 50 °F
